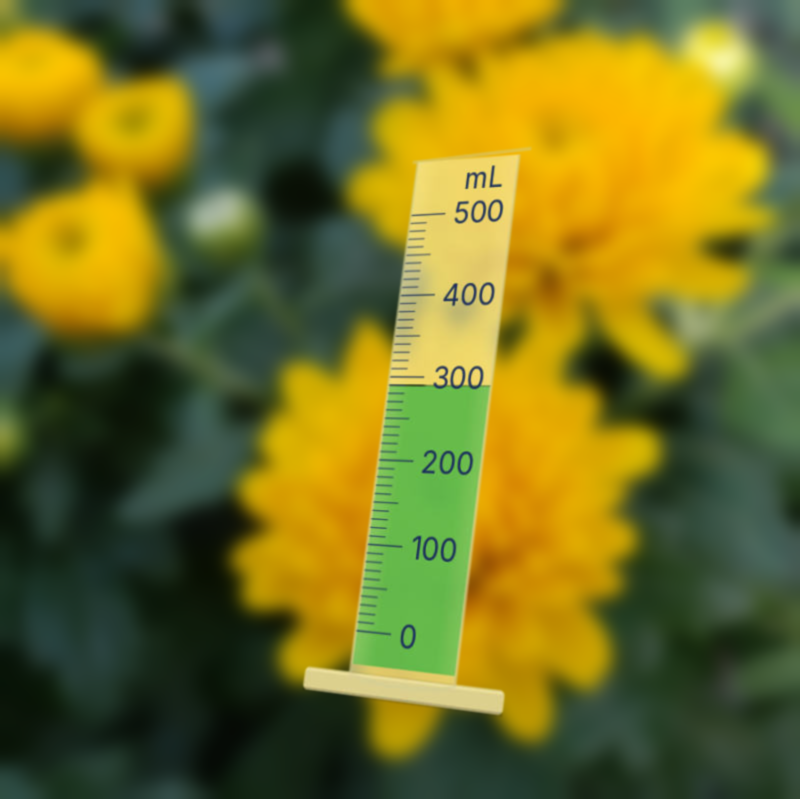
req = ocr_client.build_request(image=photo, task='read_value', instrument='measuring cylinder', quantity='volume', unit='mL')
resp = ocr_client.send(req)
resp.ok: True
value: 290 mL
